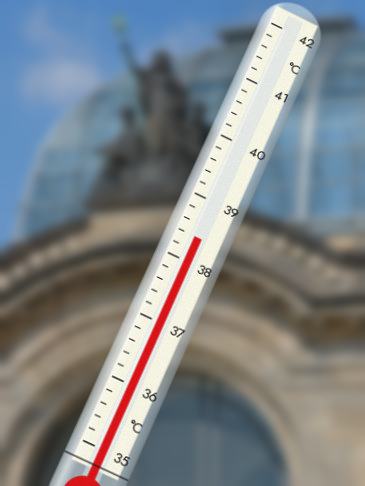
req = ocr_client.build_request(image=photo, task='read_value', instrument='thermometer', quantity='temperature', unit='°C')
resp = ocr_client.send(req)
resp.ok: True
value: 38.4 °C
